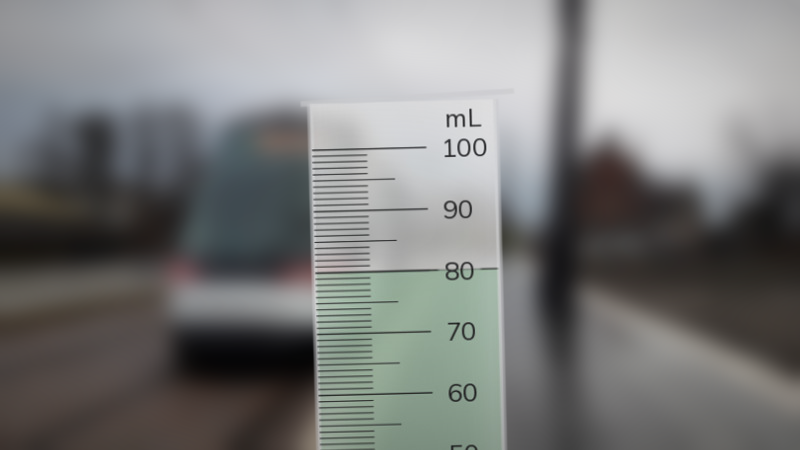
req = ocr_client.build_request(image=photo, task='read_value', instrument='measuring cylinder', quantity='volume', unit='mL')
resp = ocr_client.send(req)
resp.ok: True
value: 80 mL
